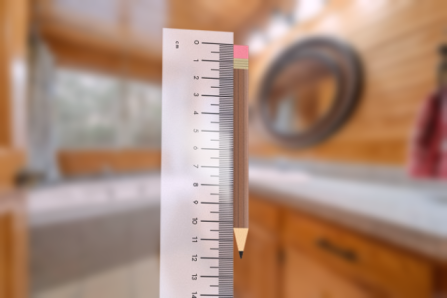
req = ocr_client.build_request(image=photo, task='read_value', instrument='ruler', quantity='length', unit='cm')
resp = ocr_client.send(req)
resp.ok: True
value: 12 cm
